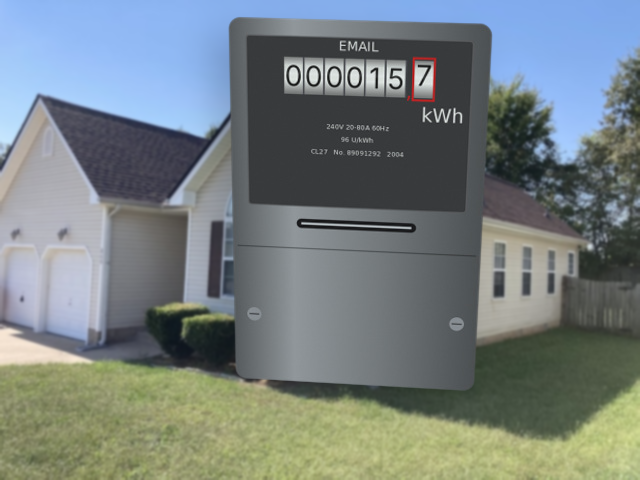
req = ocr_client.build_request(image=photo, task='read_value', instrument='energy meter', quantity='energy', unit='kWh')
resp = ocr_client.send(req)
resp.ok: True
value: 15.7 kWh
